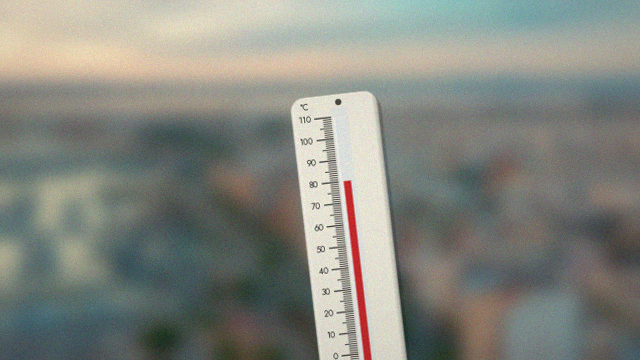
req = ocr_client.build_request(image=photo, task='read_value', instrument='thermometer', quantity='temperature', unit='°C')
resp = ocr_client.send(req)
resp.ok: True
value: 80 °C
